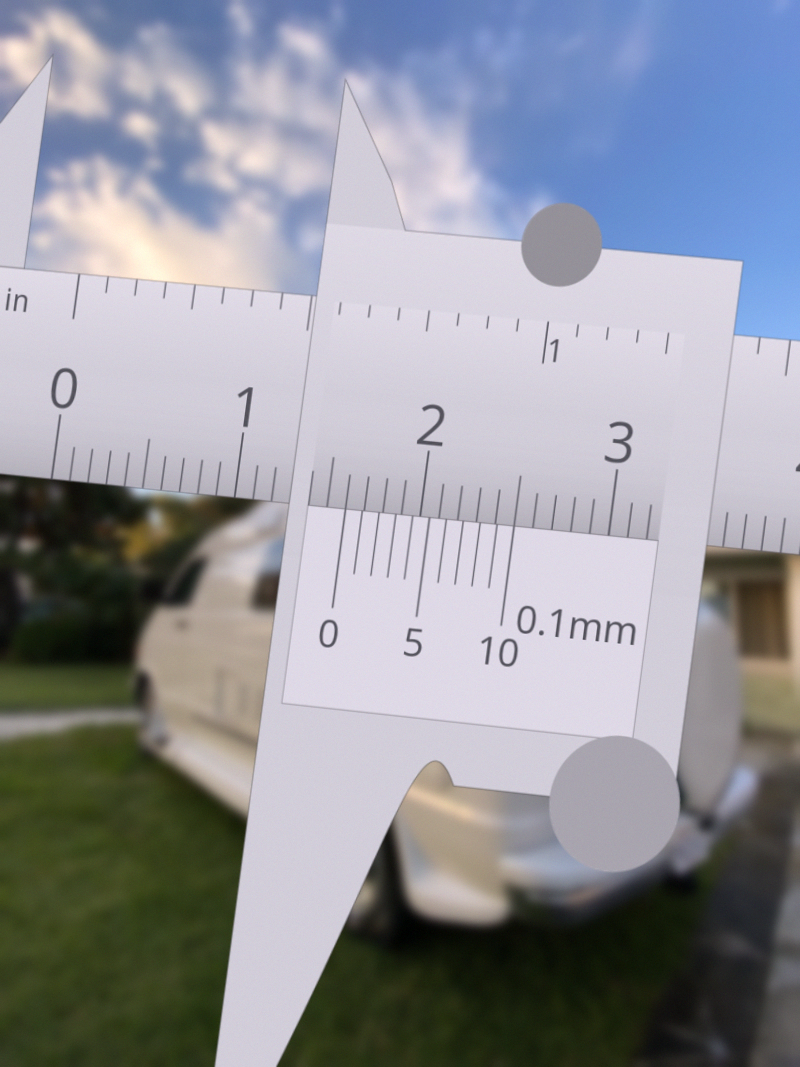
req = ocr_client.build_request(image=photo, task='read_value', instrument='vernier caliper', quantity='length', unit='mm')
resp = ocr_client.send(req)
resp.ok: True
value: 16.0 mm
